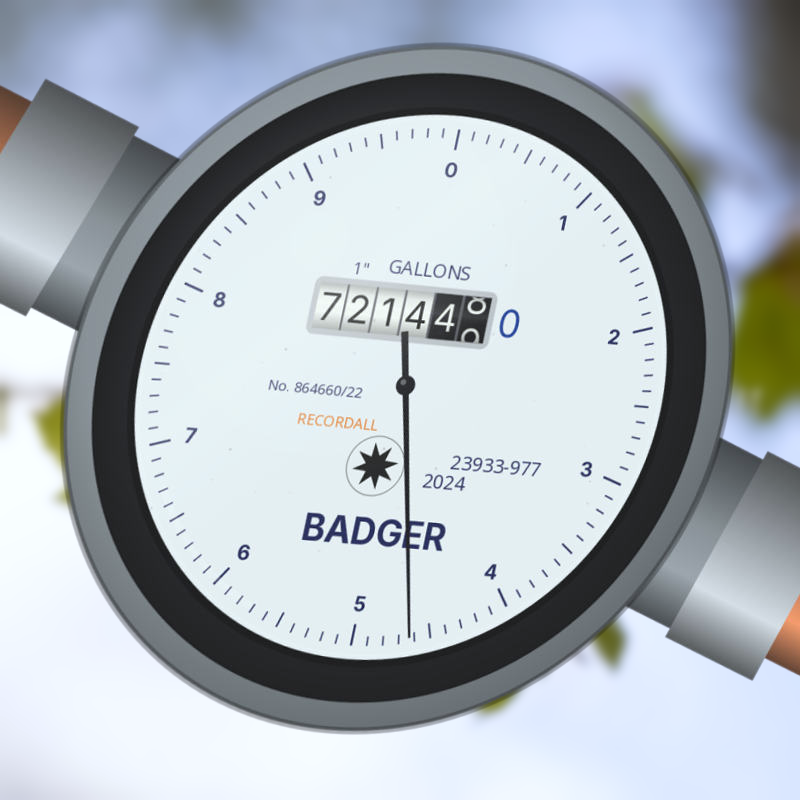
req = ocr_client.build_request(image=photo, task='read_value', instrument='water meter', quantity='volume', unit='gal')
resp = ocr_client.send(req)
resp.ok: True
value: 7214484.6 gal
